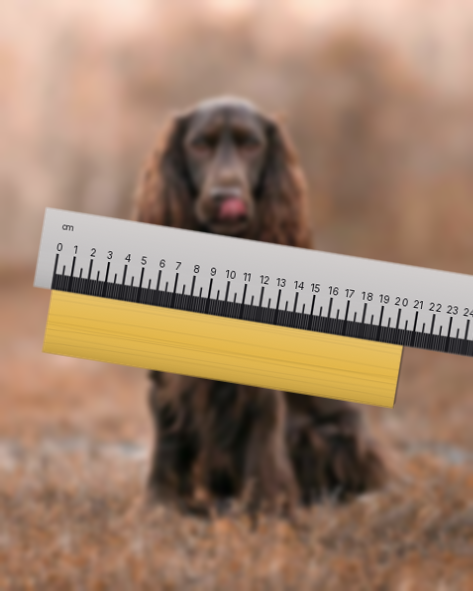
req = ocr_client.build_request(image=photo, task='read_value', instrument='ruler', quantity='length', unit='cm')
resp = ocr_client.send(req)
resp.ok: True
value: 20.5 cm
